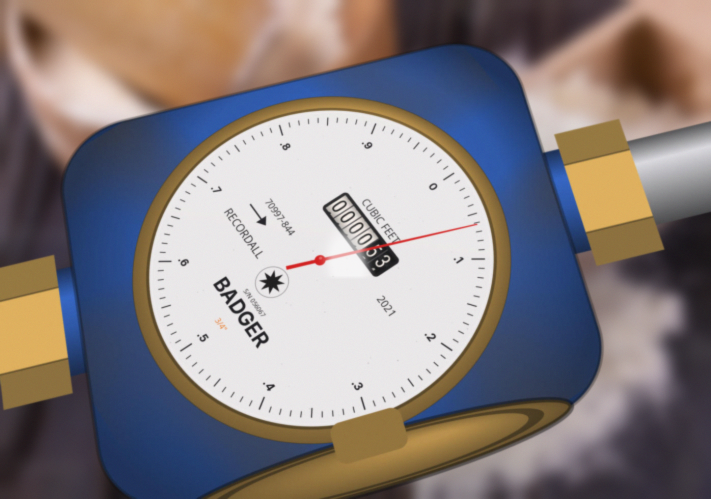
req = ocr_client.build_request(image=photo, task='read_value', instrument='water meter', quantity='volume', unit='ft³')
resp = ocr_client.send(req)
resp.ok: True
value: 53.06 ft³
